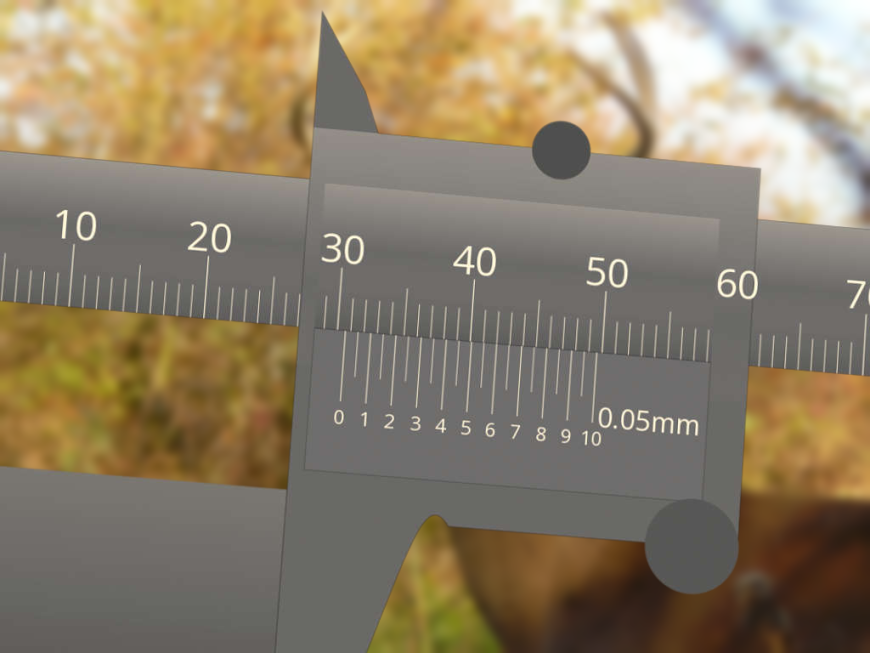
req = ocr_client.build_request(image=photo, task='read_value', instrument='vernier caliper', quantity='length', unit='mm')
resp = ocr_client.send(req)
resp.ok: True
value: 30.6 mm
